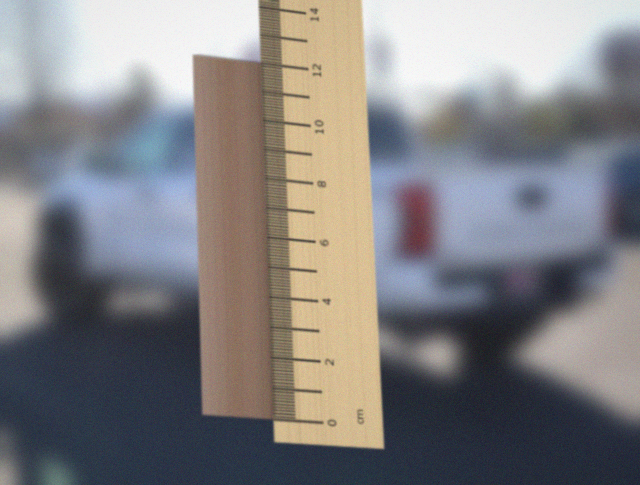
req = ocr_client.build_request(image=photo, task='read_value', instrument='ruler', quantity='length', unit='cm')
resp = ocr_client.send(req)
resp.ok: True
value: 12 cm
